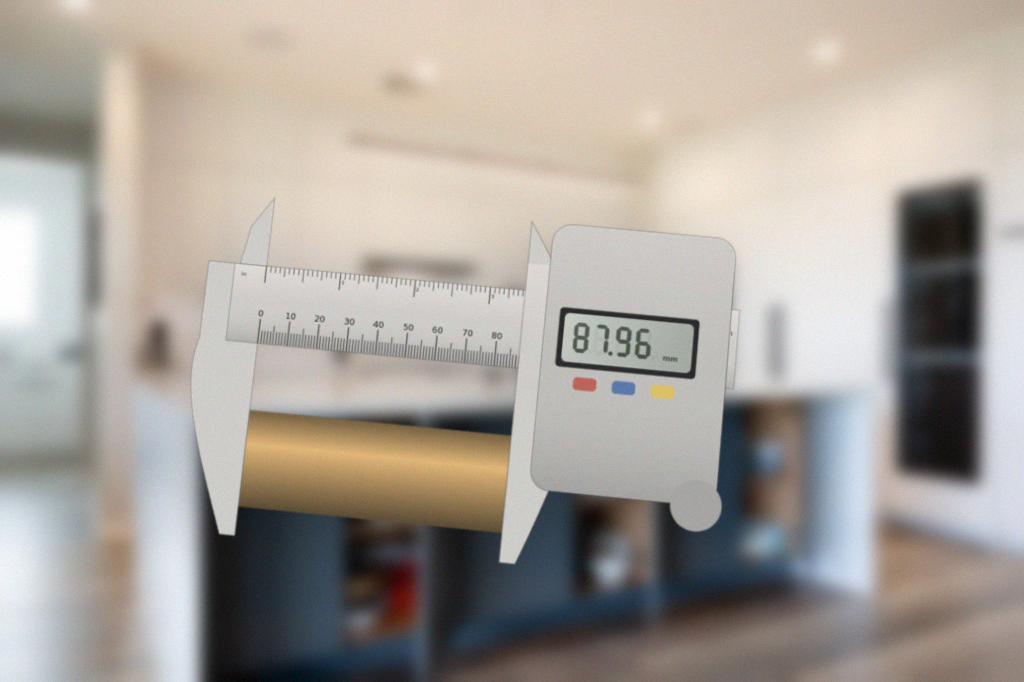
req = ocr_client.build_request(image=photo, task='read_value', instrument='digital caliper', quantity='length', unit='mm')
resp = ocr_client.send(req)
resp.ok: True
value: 87.96 mm
